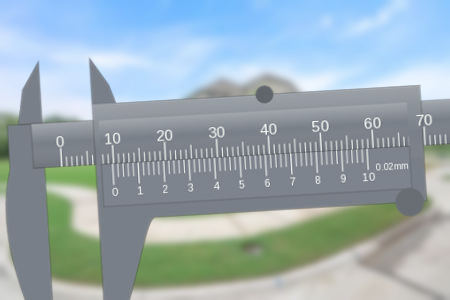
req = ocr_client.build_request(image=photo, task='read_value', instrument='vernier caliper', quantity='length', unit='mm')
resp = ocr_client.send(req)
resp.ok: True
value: 9.8 mm
